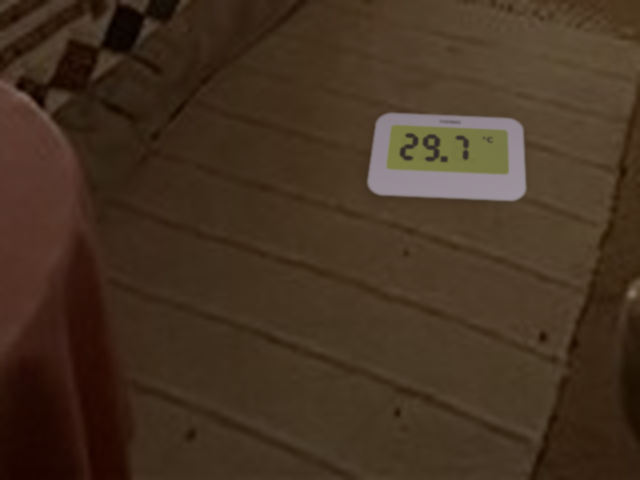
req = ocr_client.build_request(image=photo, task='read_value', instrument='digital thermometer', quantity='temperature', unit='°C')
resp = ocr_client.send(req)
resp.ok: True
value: 29.7 °C
